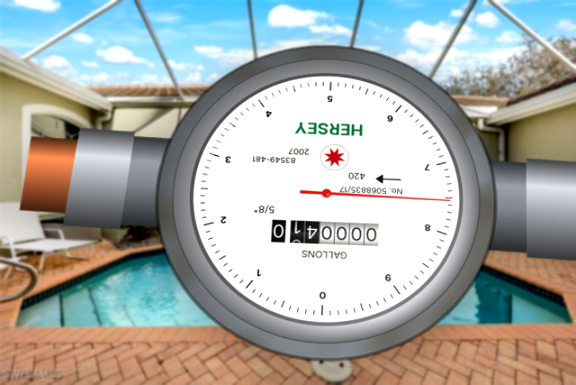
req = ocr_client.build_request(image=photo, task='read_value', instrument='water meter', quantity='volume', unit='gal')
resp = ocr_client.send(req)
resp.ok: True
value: 407.5 gal
